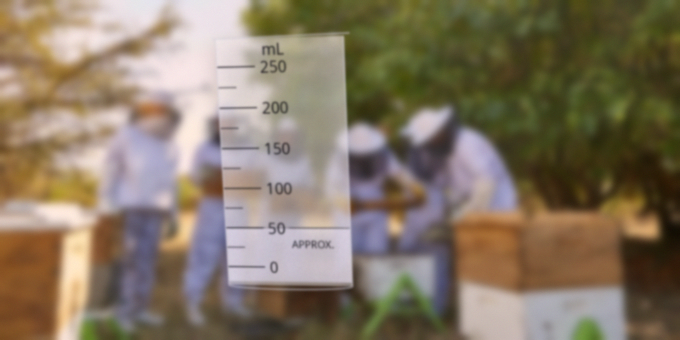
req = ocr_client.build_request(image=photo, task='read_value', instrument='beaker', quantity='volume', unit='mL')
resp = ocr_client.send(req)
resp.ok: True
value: 50 mL
